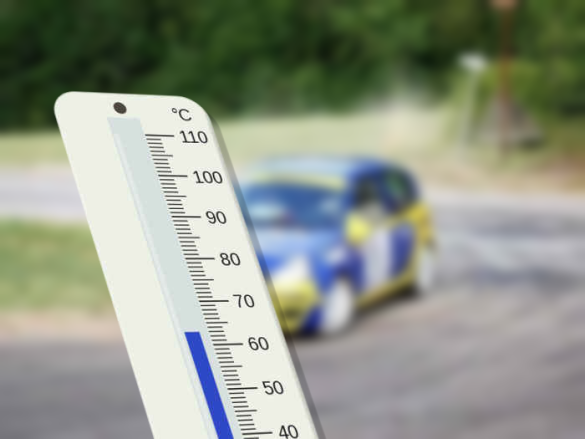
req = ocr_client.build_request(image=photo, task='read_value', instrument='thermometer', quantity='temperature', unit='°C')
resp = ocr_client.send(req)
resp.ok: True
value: 63 °C
